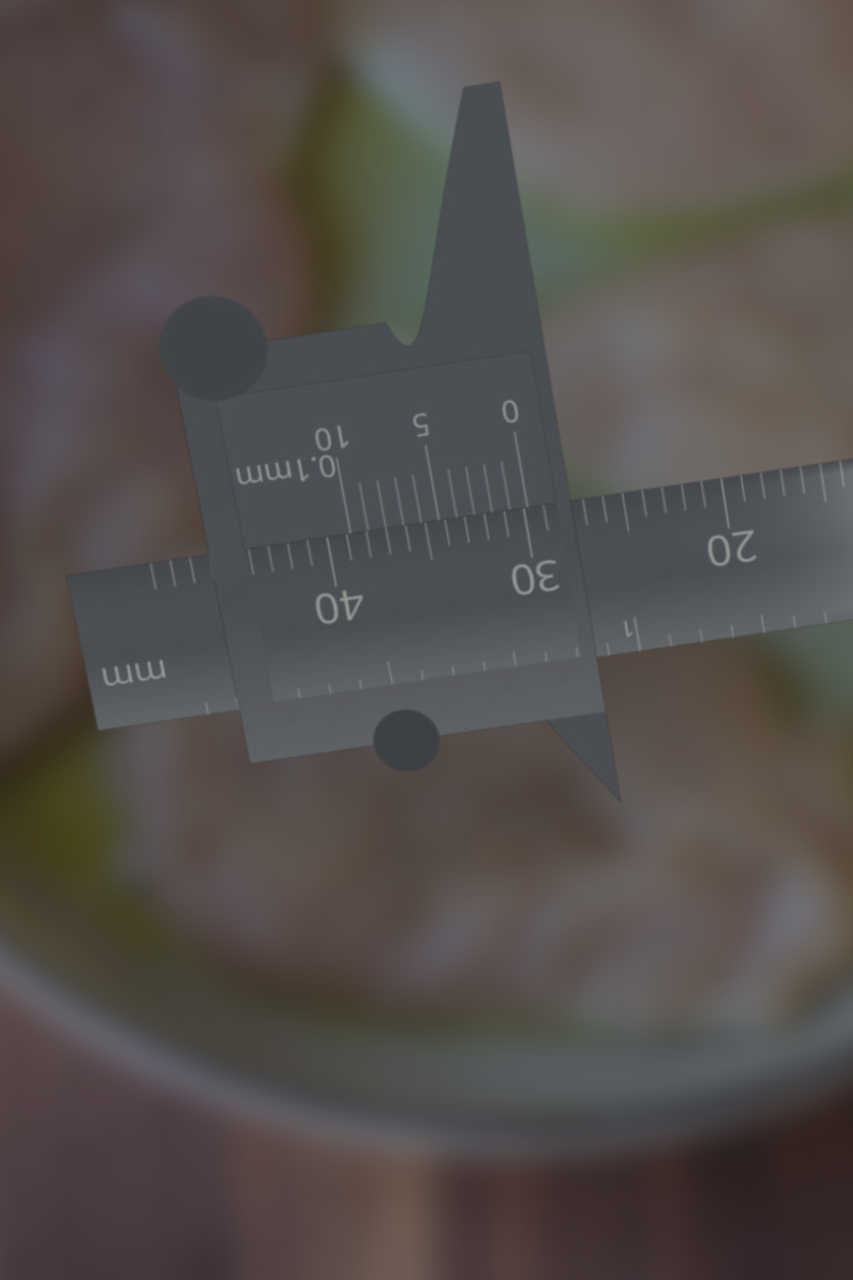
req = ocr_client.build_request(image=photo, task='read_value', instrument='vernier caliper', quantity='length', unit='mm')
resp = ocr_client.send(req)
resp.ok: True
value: 29.8 mm
